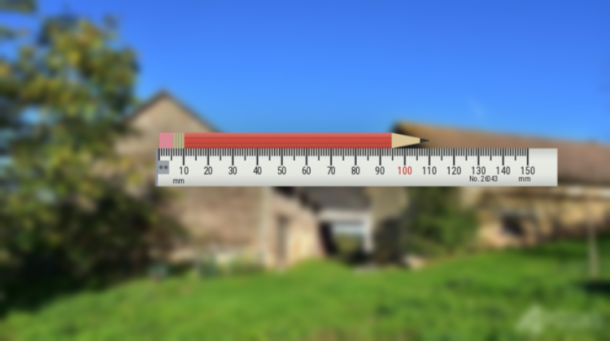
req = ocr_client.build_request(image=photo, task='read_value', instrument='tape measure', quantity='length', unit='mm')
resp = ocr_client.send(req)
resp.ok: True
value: 110 mm
